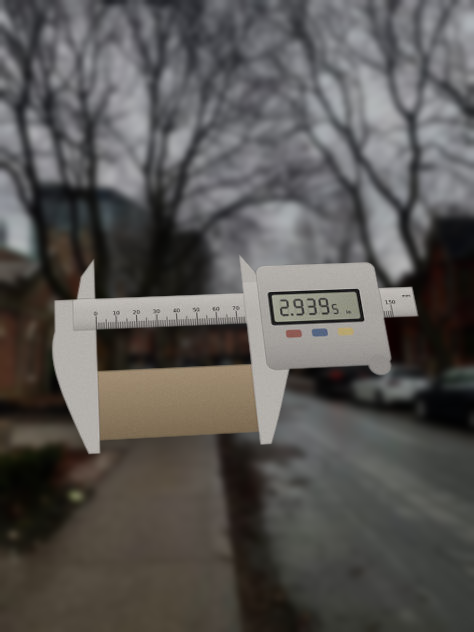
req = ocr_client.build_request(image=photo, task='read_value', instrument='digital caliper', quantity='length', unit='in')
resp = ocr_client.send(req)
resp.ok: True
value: 2.9395 in
